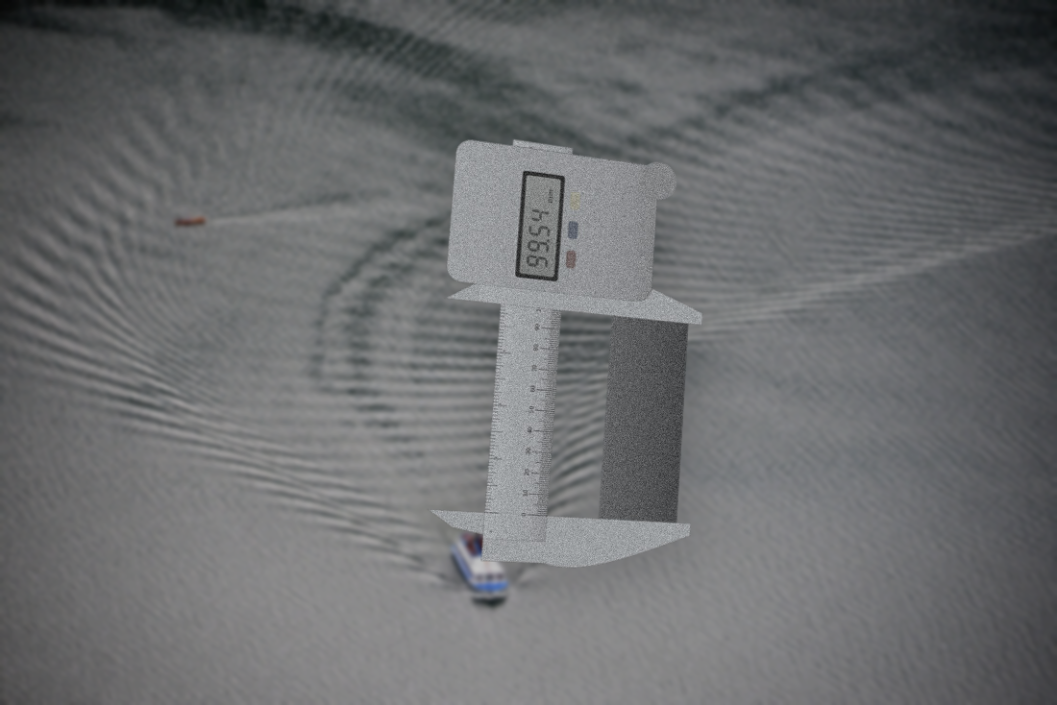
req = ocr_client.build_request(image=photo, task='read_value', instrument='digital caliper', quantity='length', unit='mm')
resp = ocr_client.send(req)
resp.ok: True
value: 99.54 mm
